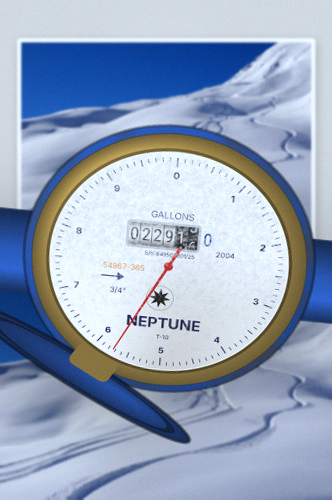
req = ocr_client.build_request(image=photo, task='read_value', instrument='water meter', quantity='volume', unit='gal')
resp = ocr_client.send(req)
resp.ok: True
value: 229155.7 gal
